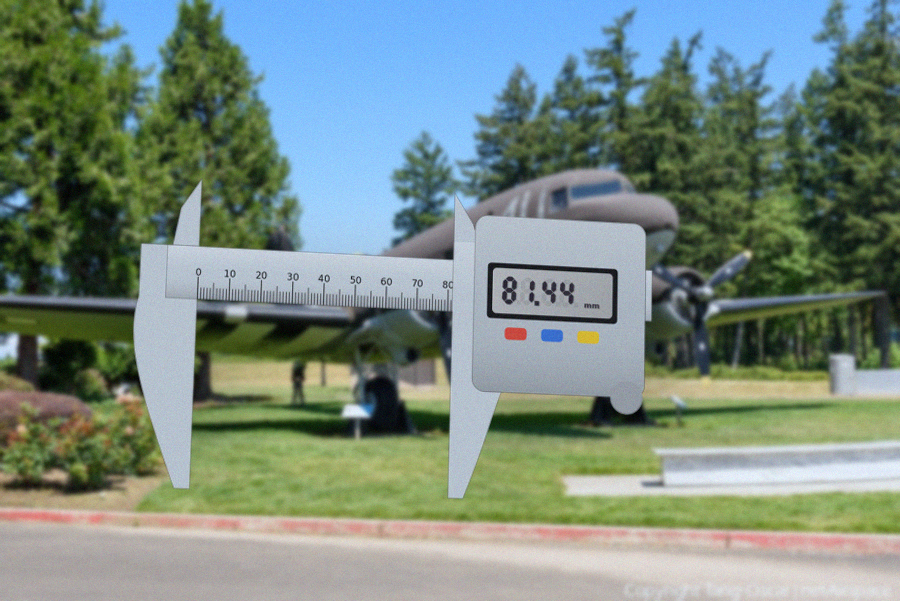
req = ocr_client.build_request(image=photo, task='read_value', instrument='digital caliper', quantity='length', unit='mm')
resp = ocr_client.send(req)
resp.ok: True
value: 81.44 mm
